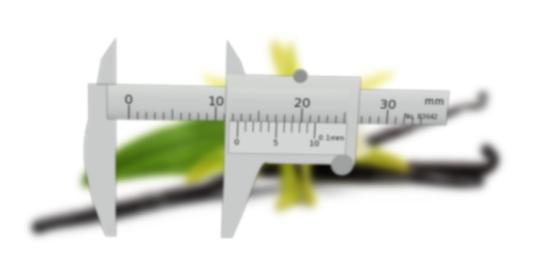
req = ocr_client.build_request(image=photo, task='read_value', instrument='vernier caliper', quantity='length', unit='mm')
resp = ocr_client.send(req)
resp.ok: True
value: 12.6 mm
